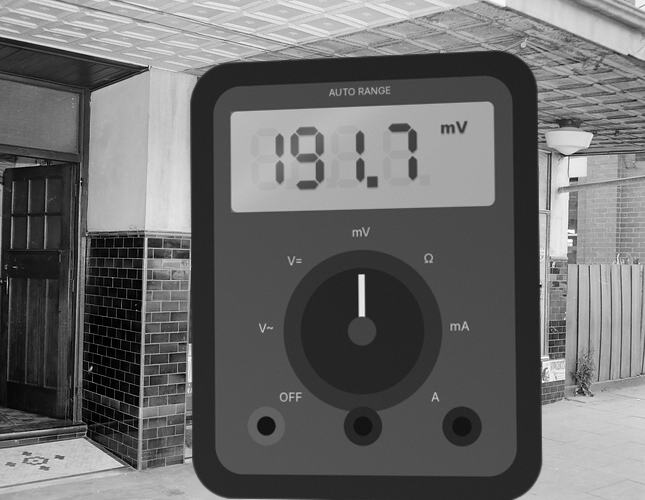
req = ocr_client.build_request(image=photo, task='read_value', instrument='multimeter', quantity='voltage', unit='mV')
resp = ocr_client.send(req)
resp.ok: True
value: 191.7 mV
